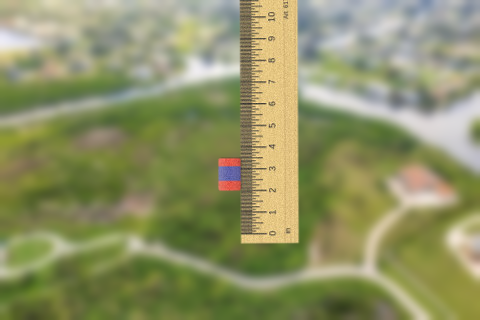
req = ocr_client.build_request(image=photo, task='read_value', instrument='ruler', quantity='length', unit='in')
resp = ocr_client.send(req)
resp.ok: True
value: 1.5 in
